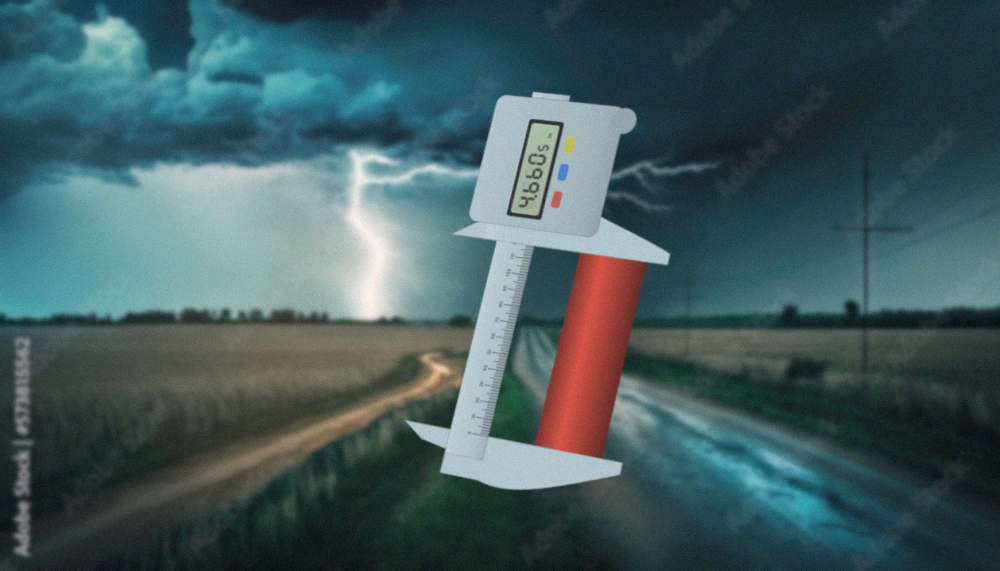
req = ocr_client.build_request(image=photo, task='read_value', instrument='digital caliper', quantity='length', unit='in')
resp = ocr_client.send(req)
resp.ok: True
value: 4.6605 in
